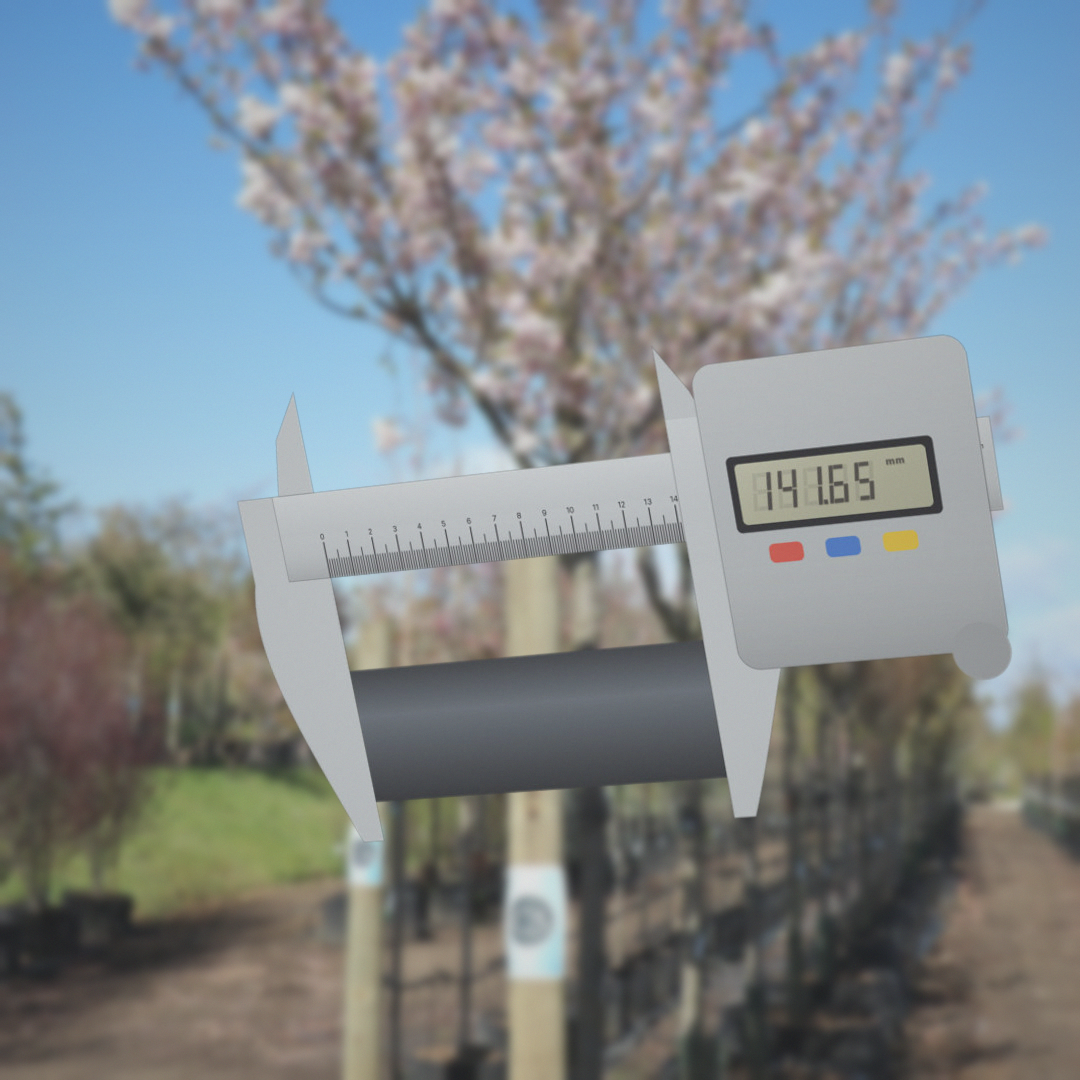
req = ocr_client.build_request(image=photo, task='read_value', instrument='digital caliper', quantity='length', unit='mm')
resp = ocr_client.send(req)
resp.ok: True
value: 141.65 mm
